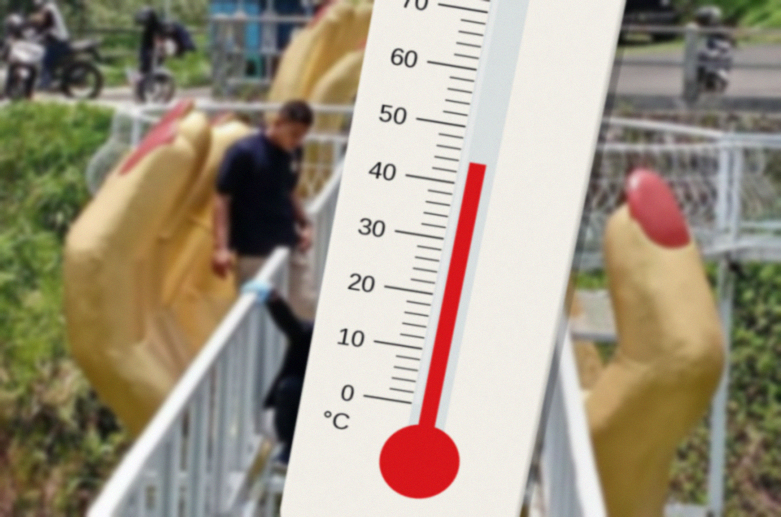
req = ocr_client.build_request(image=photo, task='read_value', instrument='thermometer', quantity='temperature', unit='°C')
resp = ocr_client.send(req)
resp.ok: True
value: 44 °C
